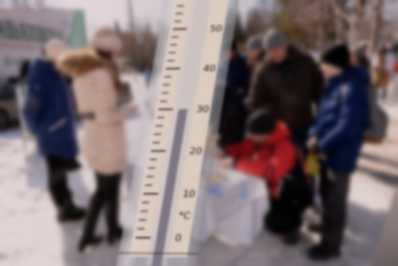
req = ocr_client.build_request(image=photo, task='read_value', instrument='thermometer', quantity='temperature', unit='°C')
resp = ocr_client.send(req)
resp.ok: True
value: 30 °C
